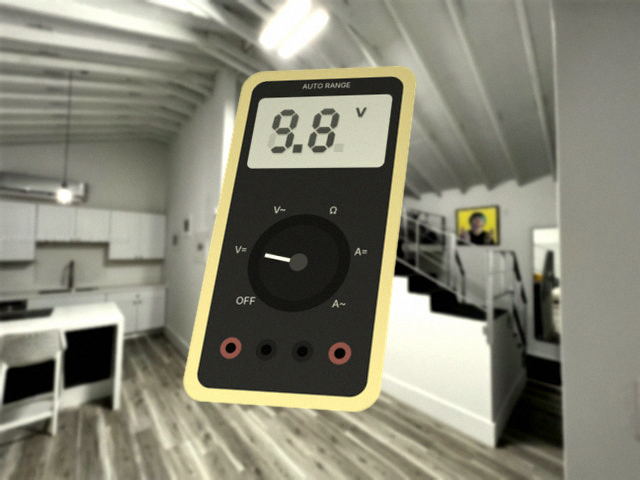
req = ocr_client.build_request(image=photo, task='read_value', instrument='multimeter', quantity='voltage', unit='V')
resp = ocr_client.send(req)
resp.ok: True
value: 9.8 V
